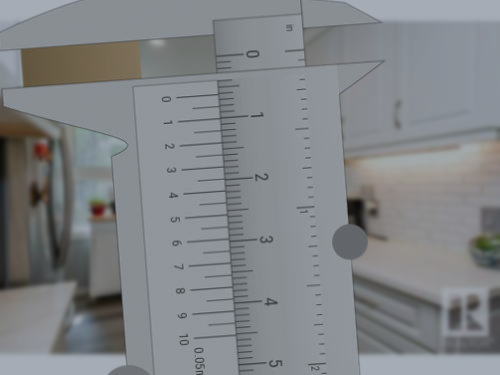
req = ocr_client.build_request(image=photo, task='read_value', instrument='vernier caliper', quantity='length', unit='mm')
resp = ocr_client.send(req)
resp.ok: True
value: 6.2 mm
